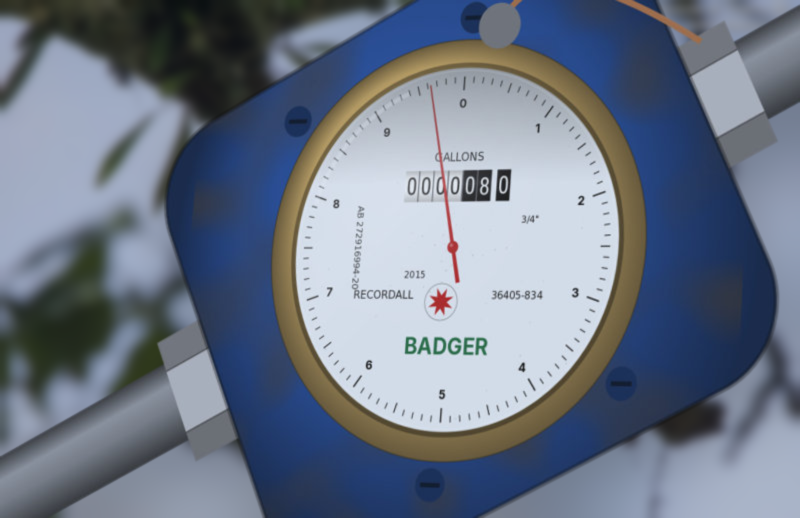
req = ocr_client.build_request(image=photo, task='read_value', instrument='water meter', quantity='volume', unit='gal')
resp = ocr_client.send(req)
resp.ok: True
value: 79.6 gal
